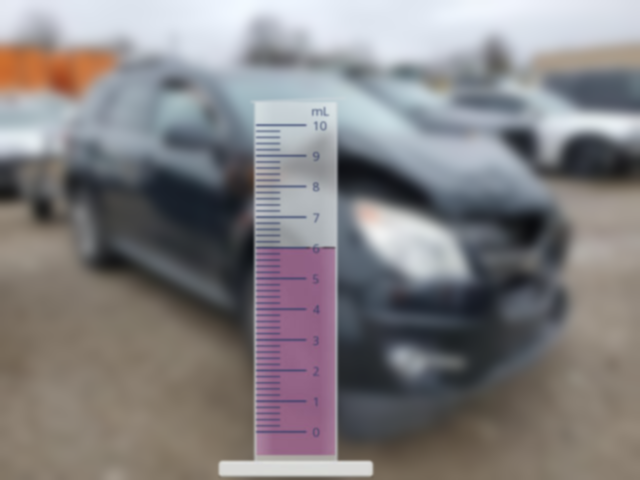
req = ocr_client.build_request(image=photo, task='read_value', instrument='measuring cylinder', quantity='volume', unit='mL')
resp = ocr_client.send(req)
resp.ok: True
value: 6 mL
